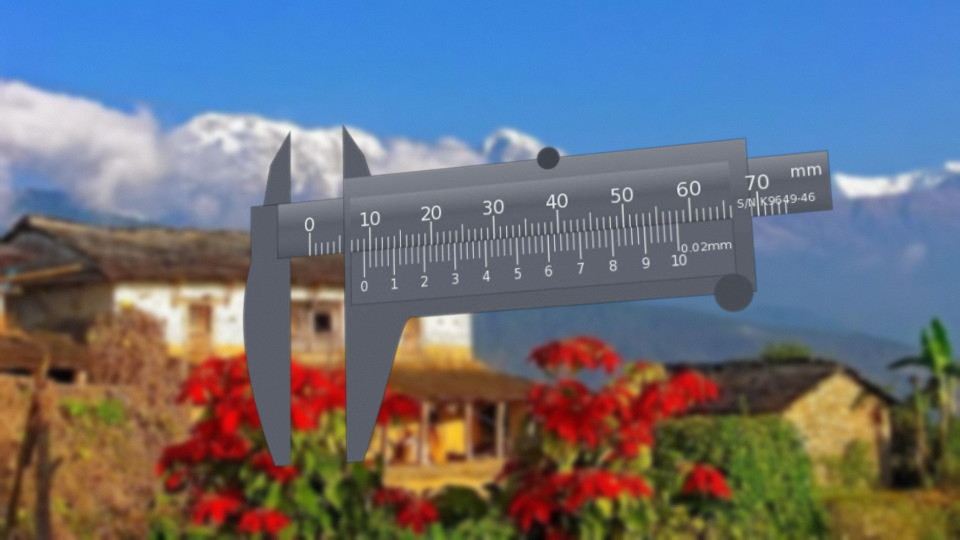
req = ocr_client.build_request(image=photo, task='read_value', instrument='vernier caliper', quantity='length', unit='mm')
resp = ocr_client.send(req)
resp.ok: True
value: 9.0 mm
